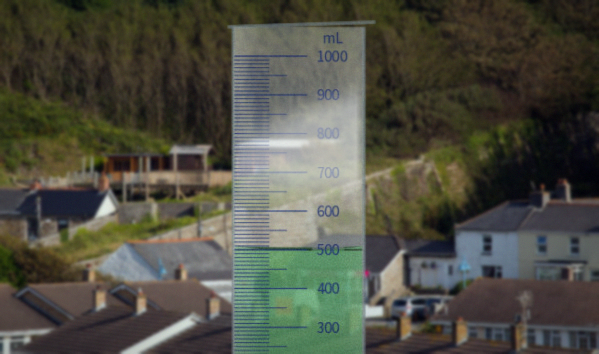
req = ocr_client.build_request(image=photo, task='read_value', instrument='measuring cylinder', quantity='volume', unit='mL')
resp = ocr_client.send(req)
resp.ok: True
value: 500 mL
